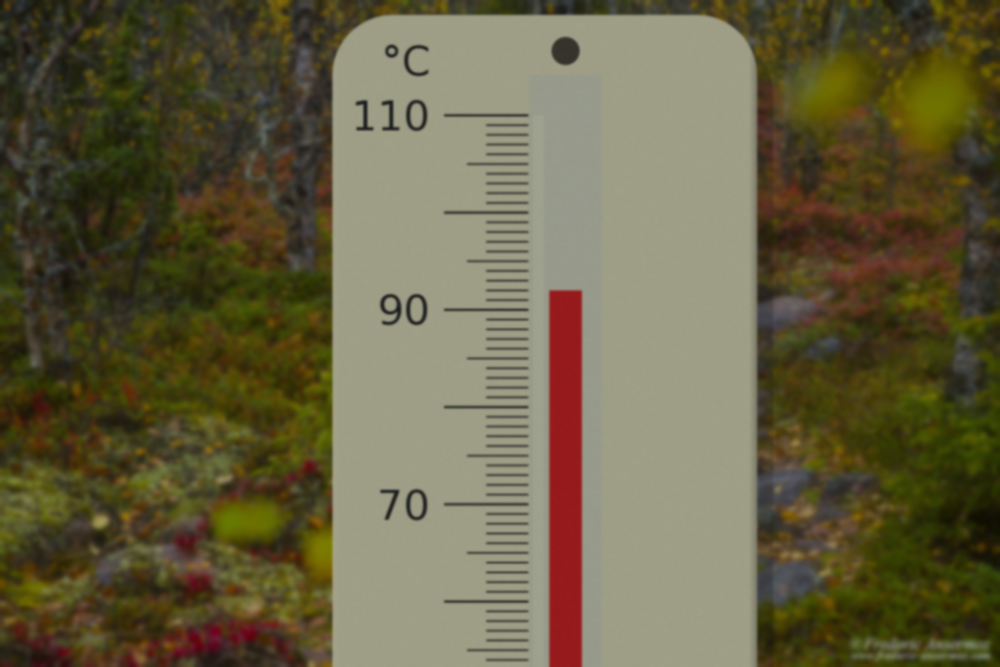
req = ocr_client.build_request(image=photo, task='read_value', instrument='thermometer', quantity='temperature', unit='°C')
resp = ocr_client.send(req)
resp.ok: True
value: 92 °C
